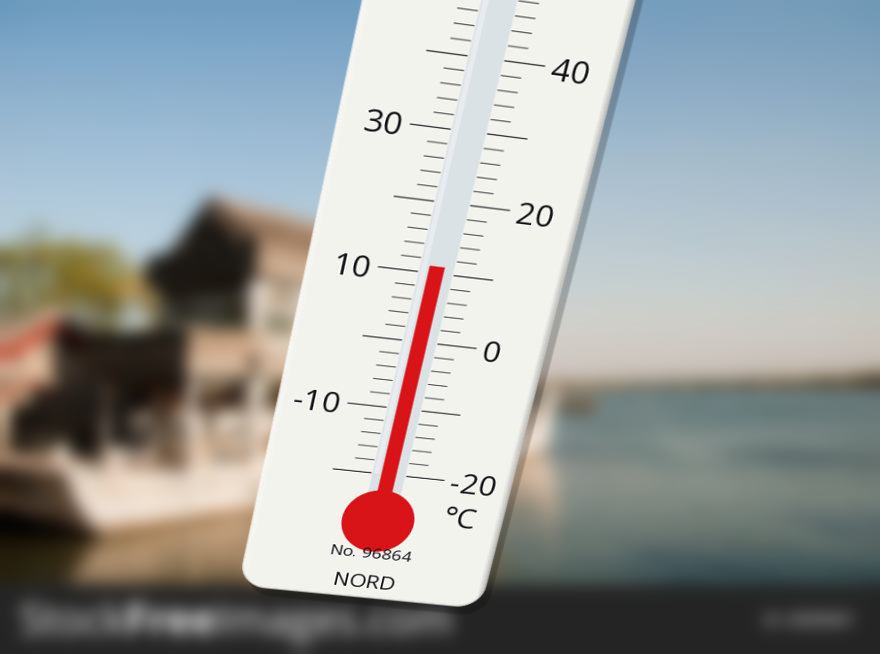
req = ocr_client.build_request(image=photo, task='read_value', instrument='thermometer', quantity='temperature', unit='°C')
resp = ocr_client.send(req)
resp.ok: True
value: 11 °C
